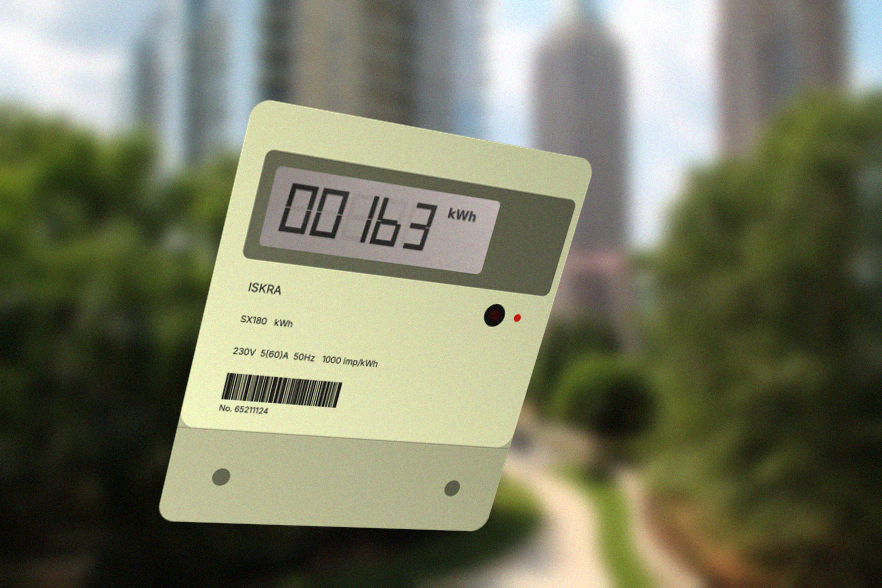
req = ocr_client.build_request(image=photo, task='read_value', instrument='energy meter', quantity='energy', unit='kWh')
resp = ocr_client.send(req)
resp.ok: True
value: 163 kWh
